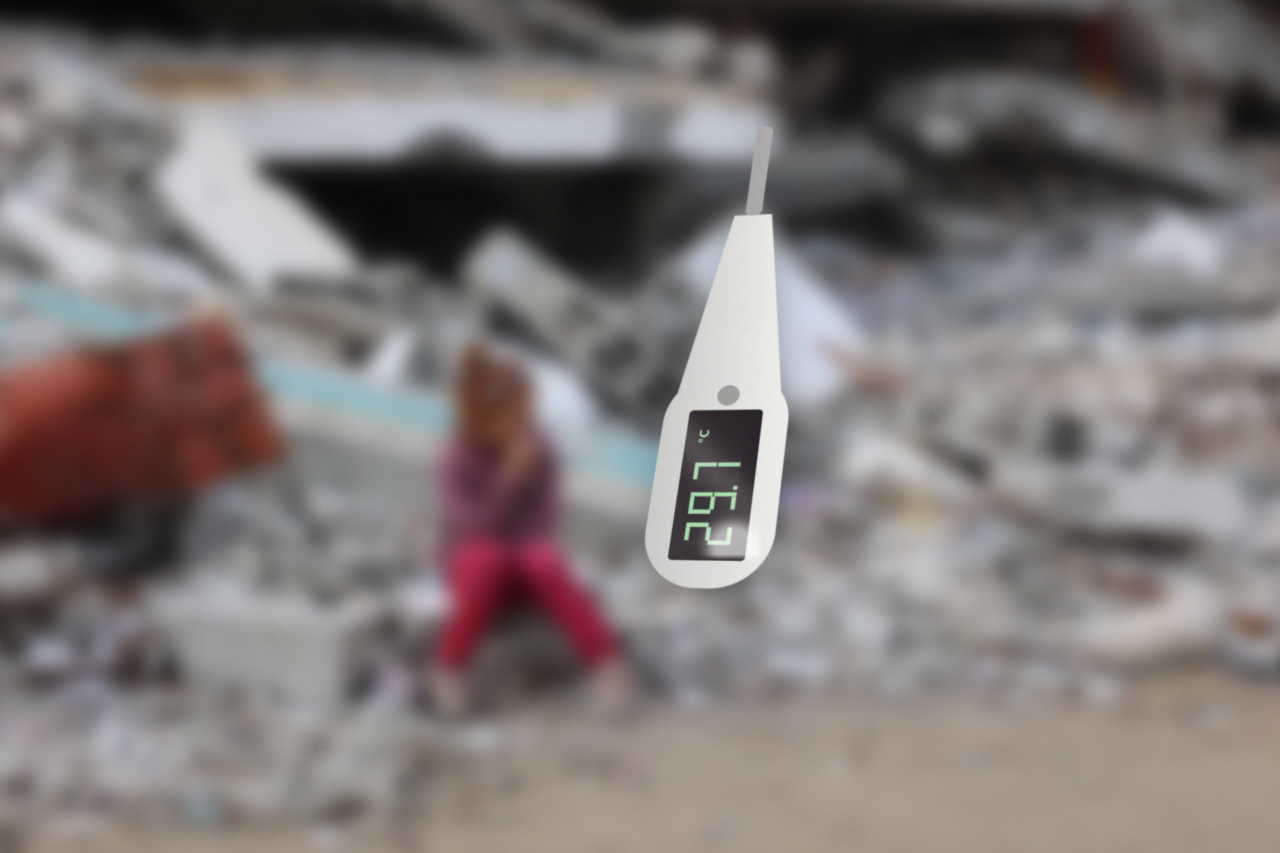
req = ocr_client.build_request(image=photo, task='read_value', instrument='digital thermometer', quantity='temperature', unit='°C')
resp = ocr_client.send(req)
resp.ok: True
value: 29.7 °C
